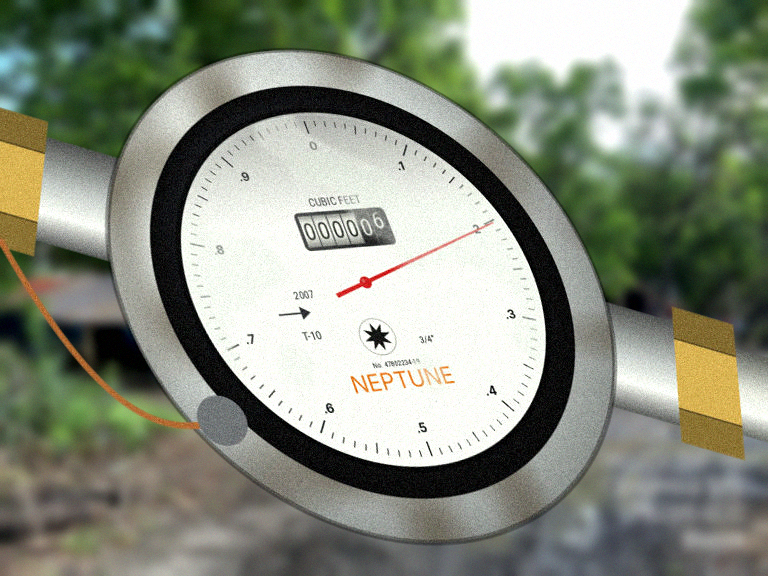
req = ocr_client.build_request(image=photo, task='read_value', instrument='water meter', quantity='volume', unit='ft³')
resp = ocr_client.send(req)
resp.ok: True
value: 6.20 ft³
